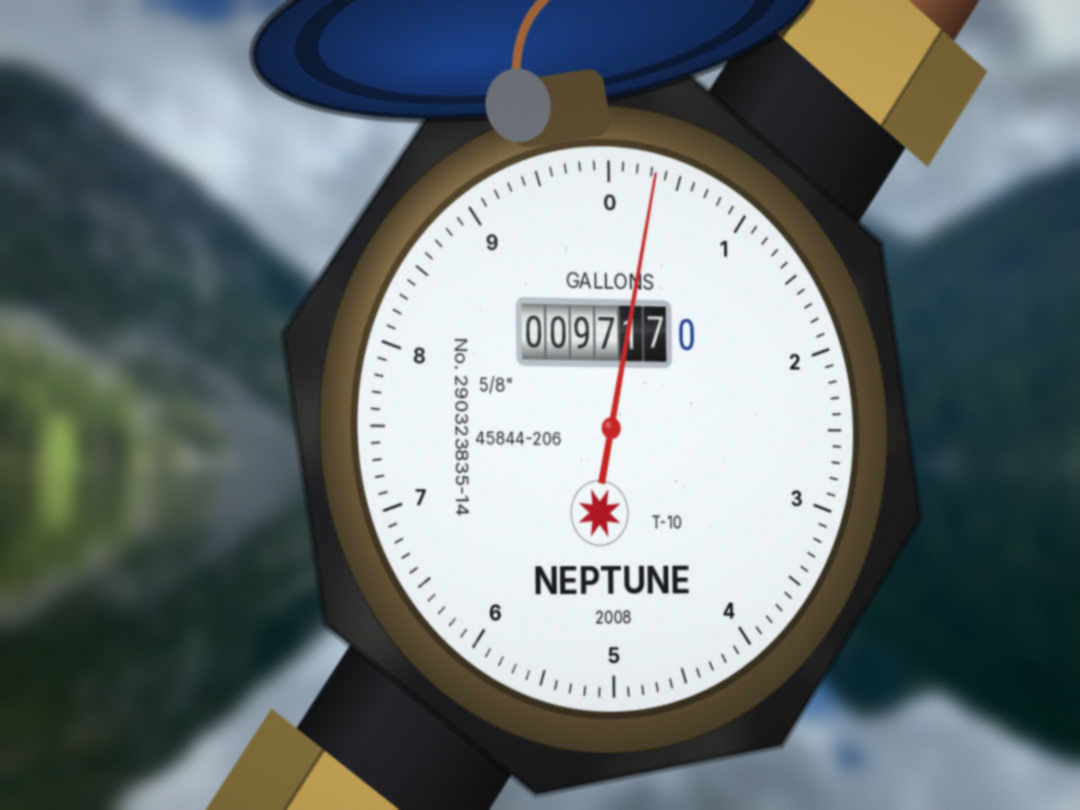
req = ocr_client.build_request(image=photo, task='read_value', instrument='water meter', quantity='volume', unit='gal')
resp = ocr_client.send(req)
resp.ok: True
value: 97170.3 gal
